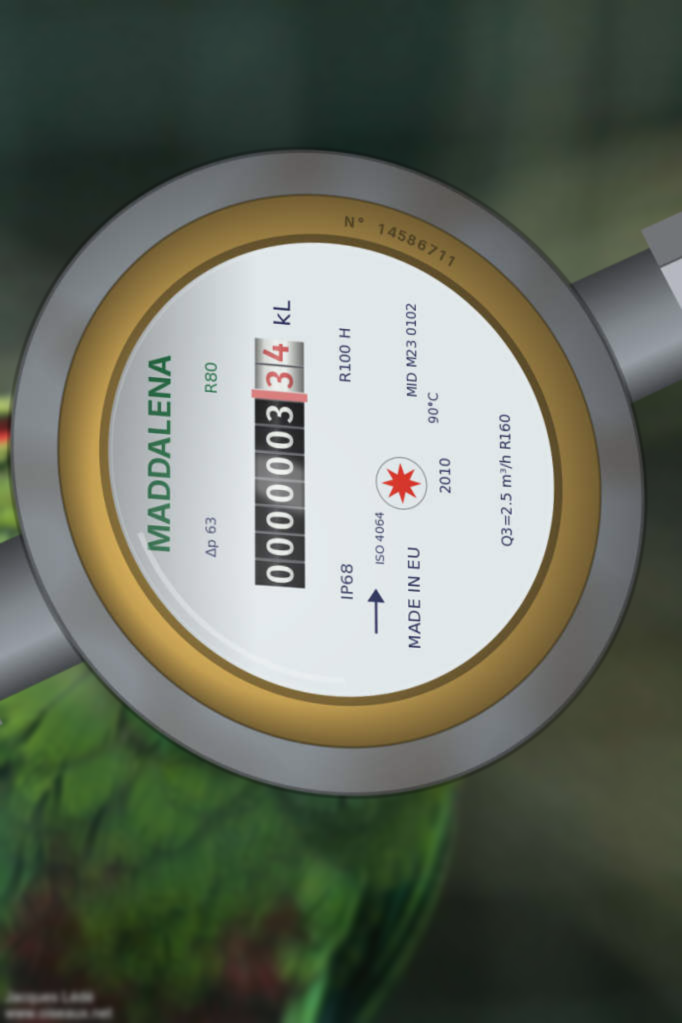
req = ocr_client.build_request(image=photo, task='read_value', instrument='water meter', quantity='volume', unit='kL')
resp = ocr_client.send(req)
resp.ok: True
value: 3.34 kL
